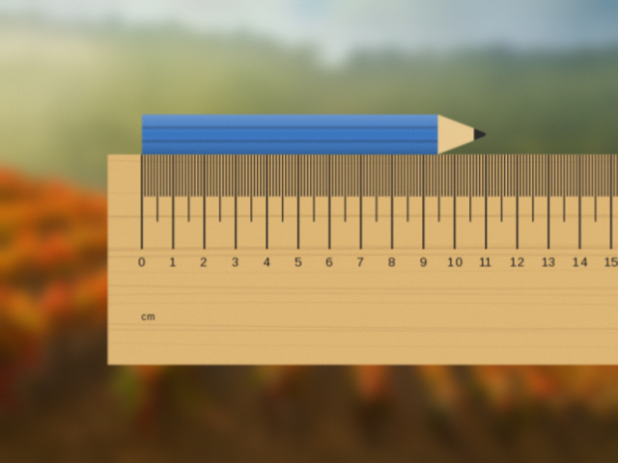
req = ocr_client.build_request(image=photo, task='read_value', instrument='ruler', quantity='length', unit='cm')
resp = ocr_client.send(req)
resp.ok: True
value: 11 cm
